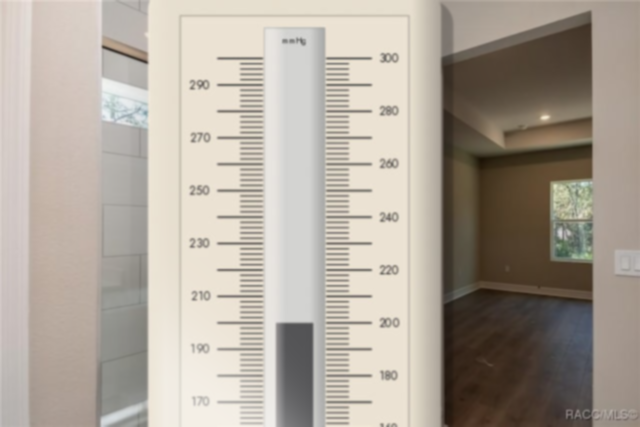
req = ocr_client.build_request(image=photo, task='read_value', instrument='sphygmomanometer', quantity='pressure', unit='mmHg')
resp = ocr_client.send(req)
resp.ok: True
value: 200 mmHg
